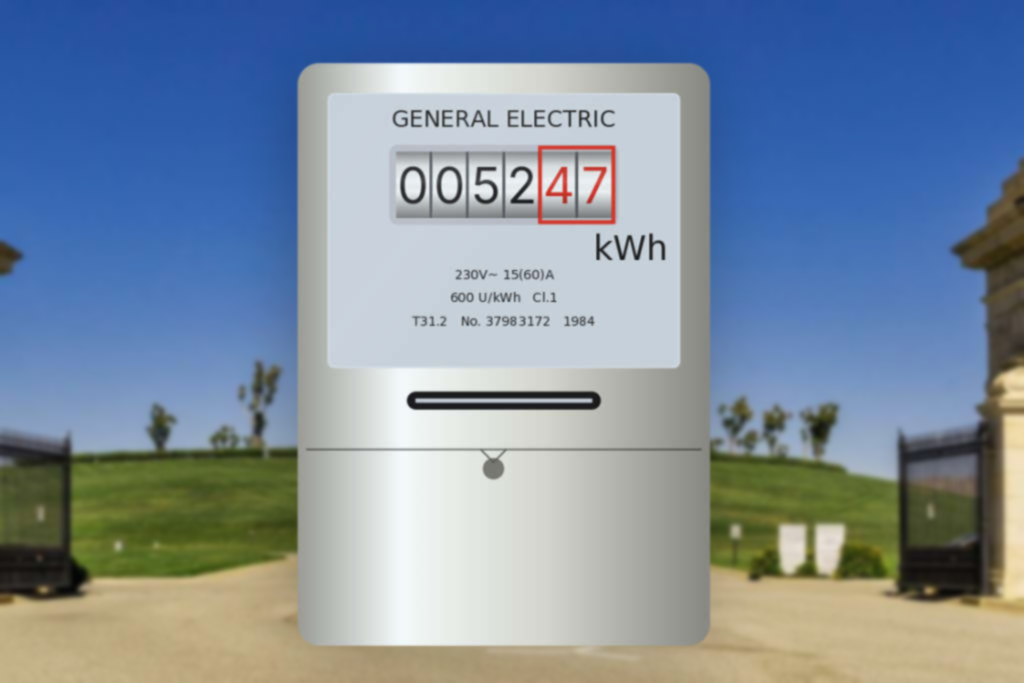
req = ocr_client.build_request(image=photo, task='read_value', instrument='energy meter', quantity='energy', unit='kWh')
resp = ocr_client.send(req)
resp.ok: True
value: 52.47 kWh
